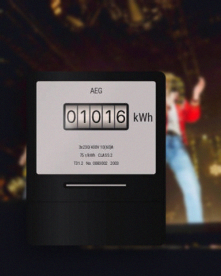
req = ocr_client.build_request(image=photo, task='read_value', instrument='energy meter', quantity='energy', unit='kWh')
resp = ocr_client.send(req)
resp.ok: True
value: 1016 kWh
